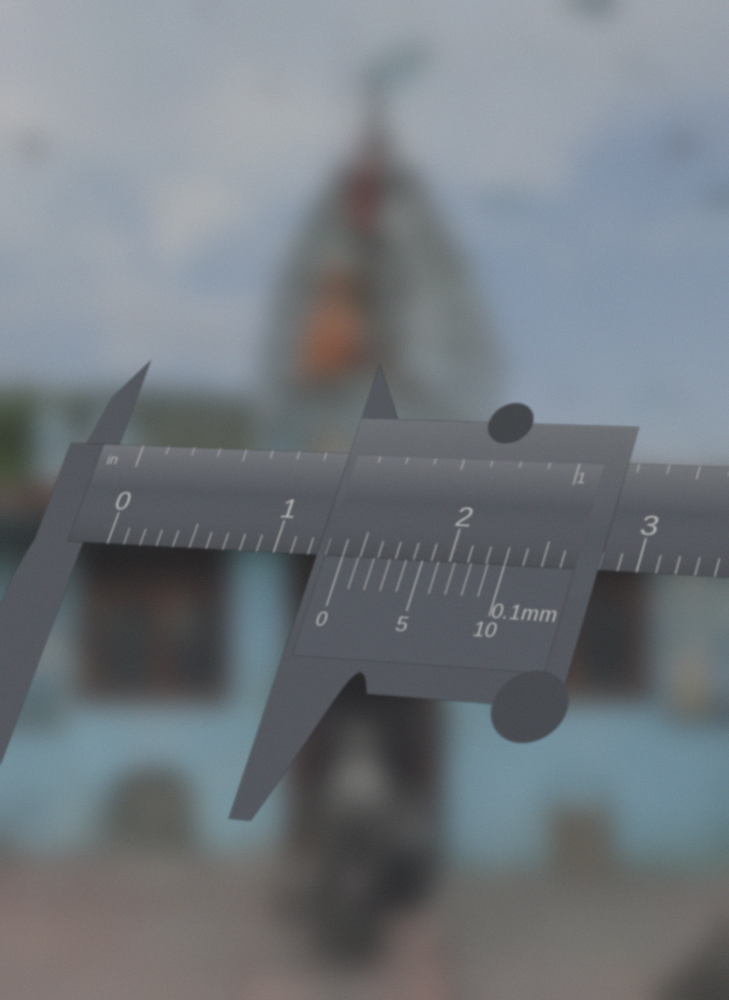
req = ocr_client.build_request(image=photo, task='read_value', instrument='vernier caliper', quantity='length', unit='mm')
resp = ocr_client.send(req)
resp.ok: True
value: 14.0 mm
